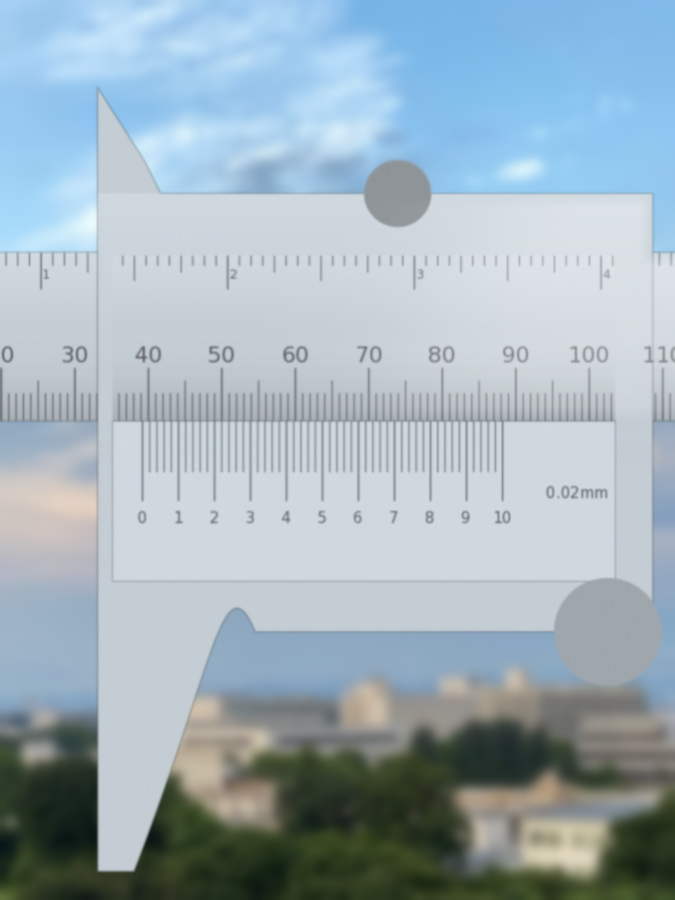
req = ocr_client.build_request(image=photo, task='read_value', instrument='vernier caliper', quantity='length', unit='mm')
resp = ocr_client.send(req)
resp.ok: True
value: 39.2 mm
